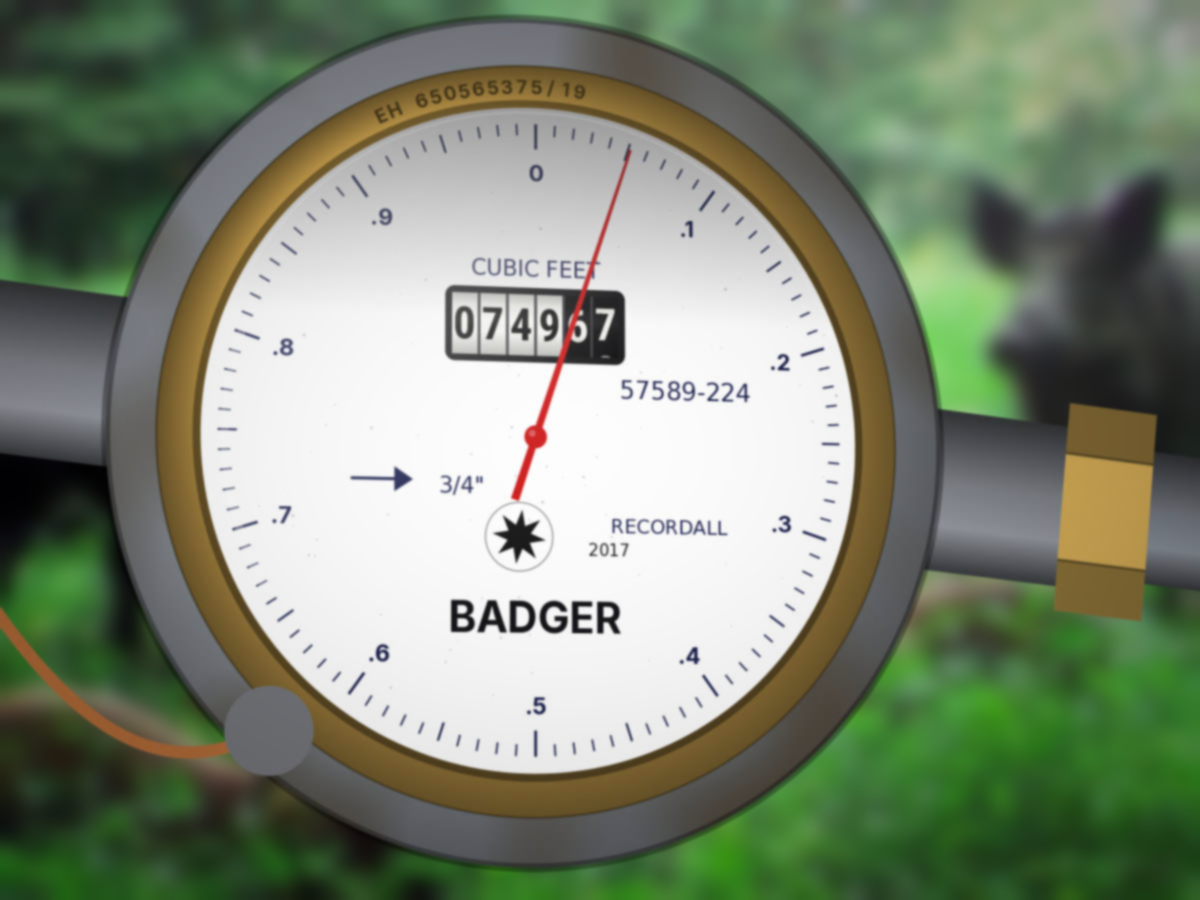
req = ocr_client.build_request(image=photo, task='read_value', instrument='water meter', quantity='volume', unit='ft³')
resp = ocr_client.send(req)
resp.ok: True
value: 74967.05 ft³
